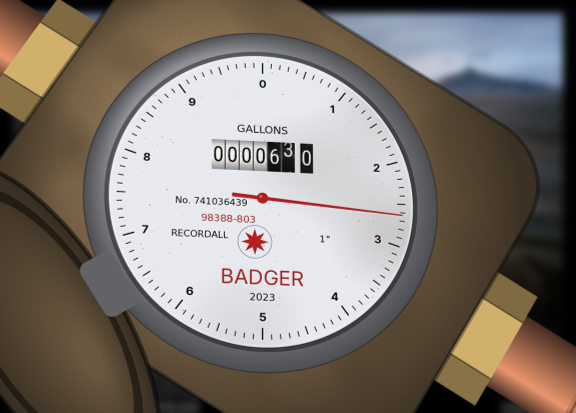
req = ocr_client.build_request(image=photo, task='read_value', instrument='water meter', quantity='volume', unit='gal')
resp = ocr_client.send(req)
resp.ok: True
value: 632.6 gal
